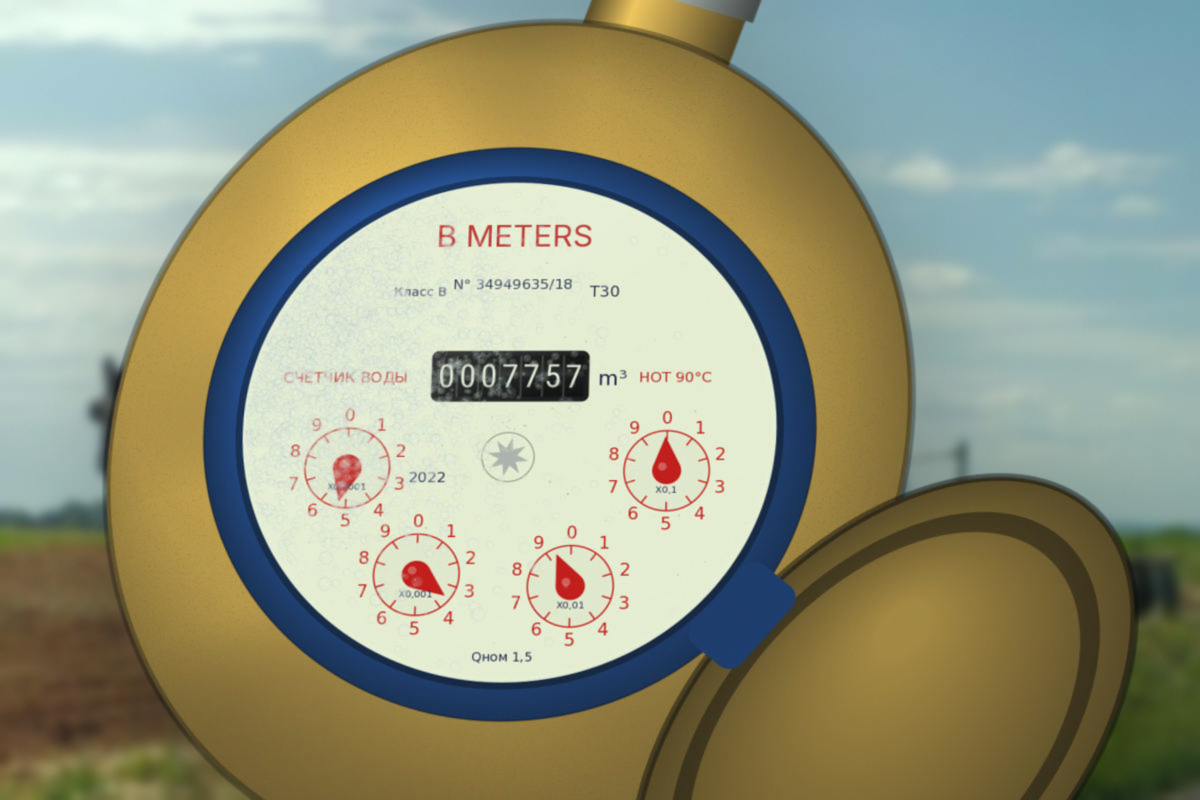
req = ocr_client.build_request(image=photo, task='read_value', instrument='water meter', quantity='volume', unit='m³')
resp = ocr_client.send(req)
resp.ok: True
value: 7756.9935 m³
